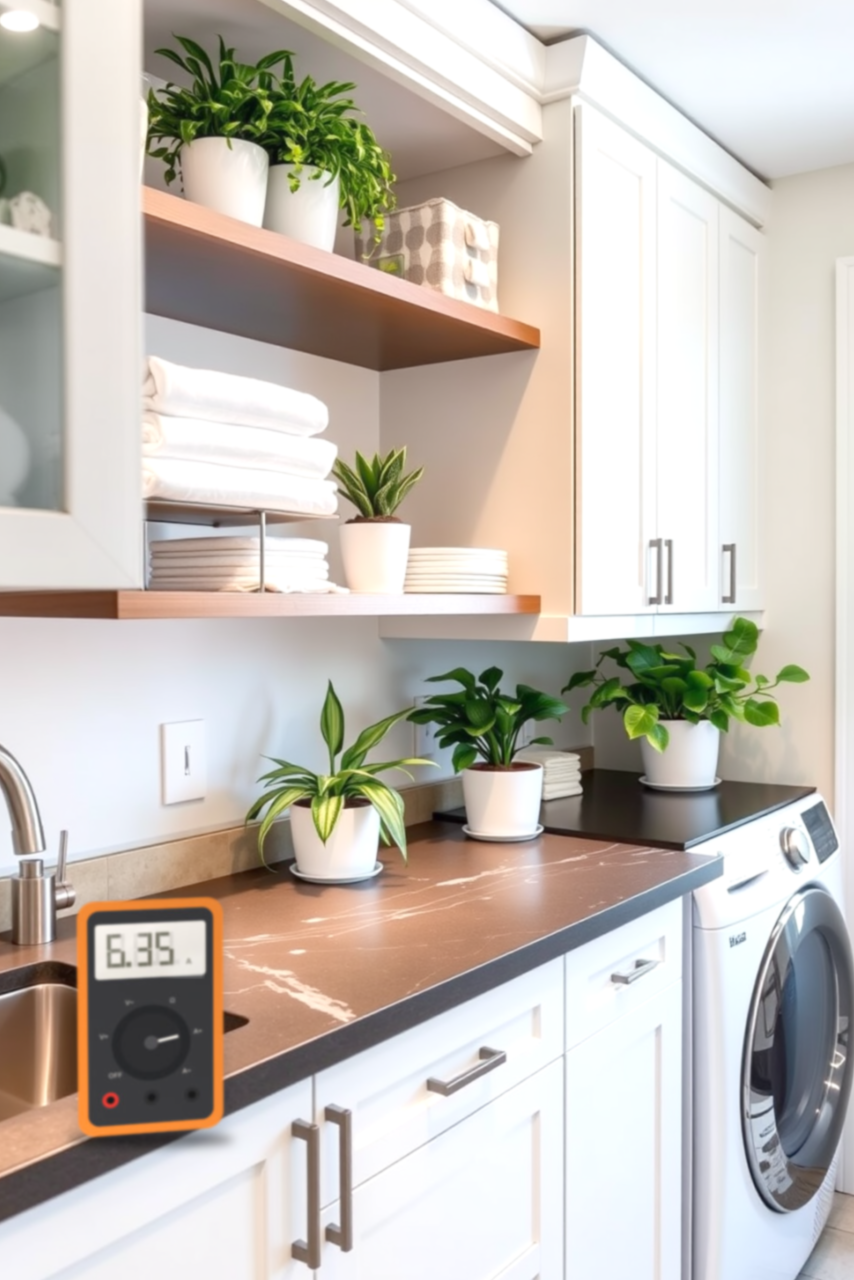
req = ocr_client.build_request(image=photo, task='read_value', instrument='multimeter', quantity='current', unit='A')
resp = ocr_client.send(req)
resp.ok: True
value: 6.35 A
